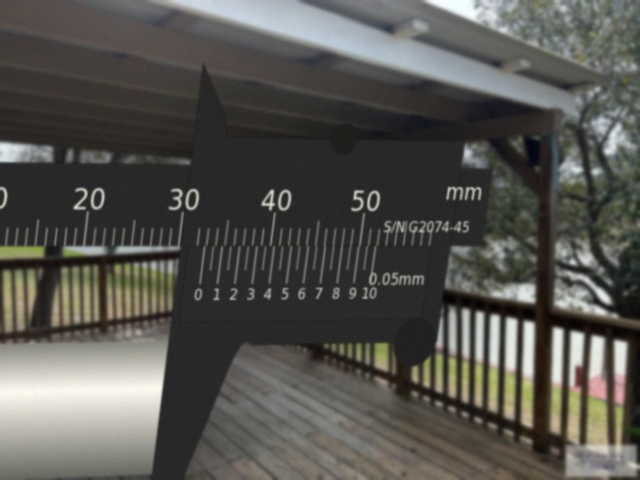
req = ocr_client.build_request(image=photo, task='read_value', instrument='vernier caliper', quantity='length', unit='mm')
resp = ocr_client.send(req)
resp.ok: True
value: 32.8 mm
